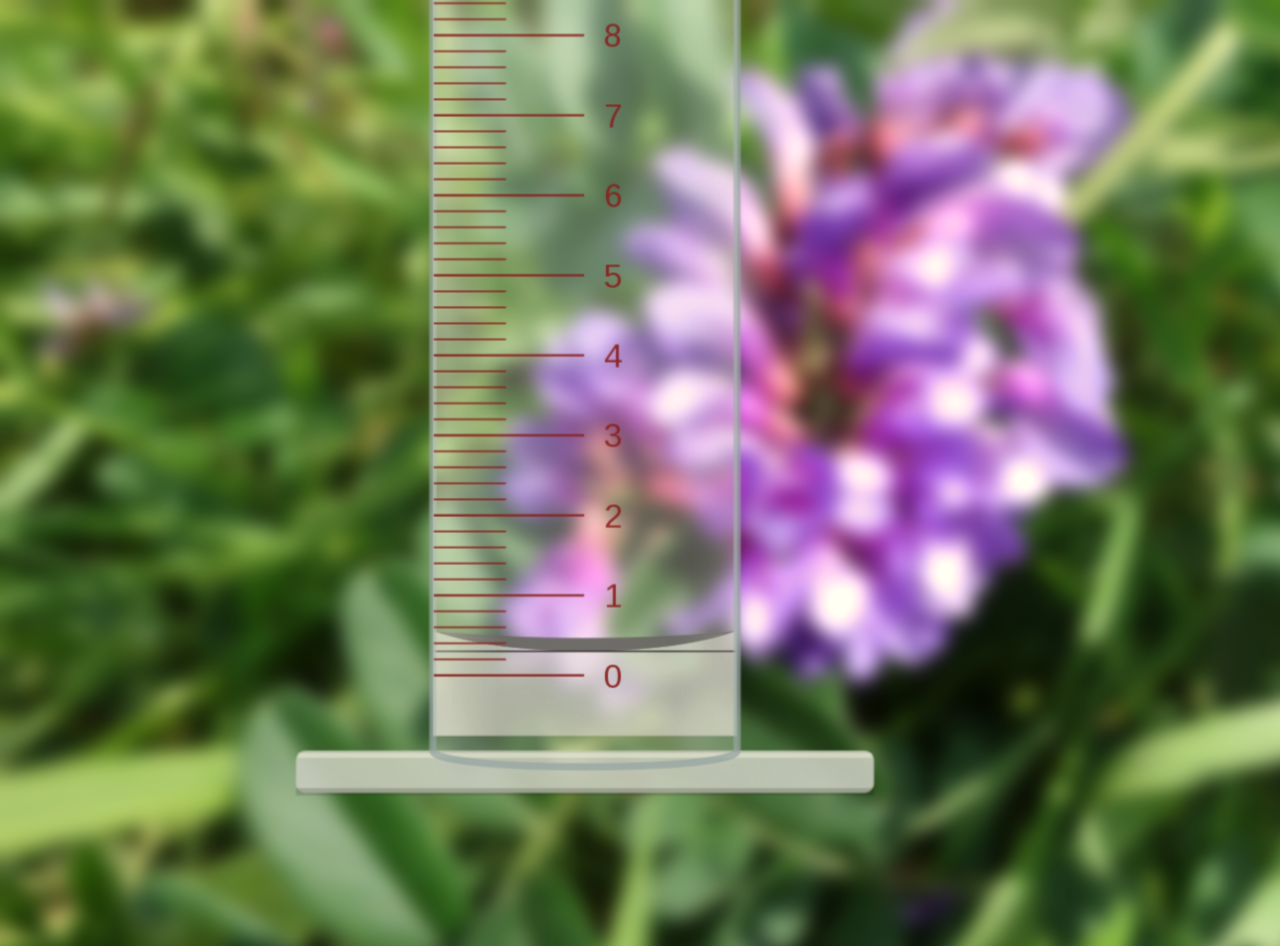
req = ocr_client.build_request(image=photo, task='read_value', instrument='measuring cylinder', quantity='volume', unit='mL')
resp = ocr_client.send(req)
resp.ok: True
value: 0.3 mL
